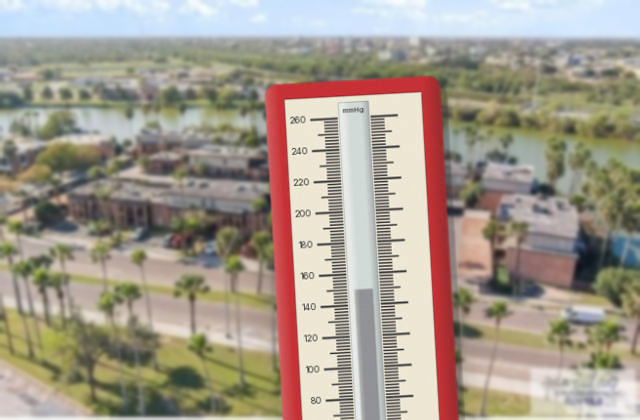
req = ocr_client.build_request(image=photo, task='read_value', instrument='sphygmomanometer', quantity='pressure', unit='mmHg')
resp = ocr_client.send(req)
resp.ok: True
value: 150 mmHg
